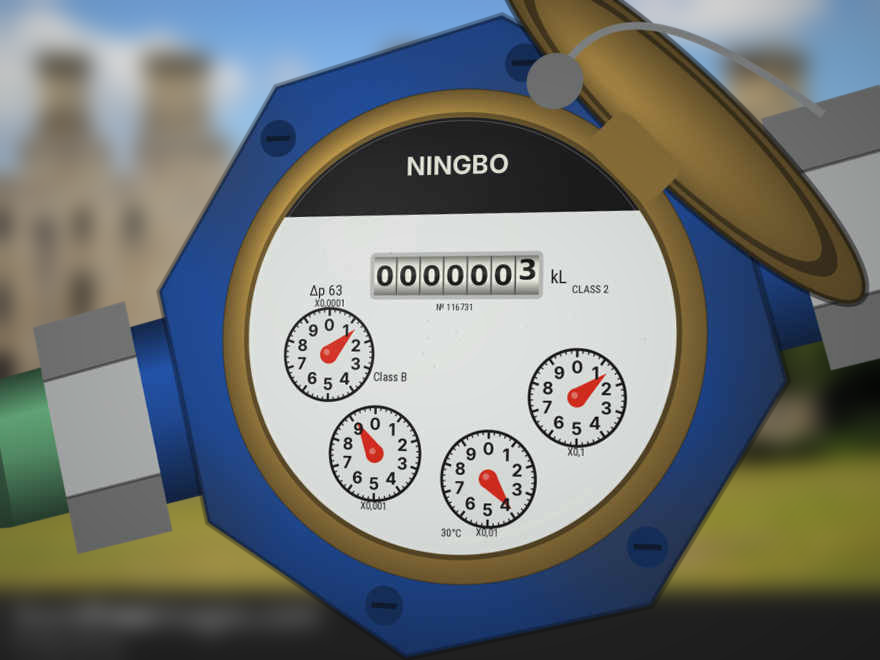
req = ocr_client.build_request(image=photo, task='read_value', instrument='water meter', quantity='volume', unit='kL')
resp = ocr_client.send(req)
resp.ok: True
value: 3.1391 kL
